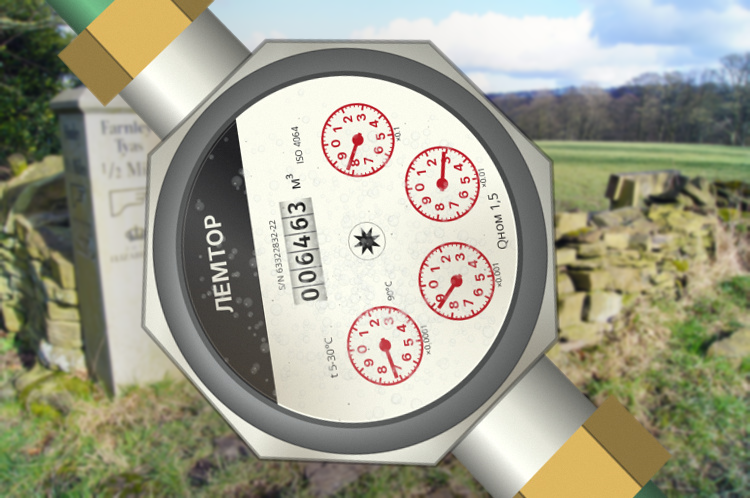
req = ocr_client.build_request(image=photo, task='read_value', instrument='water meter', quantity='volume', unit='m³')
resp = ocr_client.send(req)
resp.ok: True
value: 6463.8287 m³
